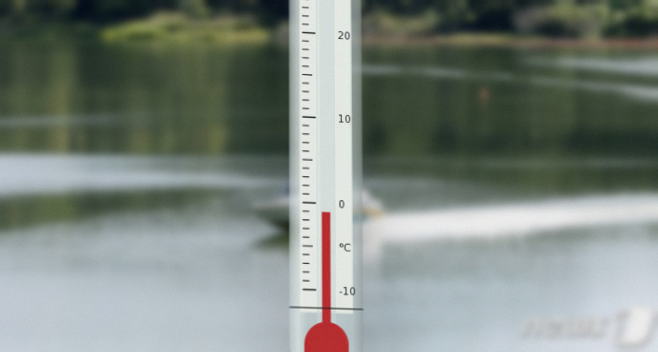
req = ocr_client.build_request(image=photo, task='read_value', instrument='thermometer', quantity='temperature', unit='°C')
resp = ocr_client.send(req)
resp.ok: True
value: -1 °C
